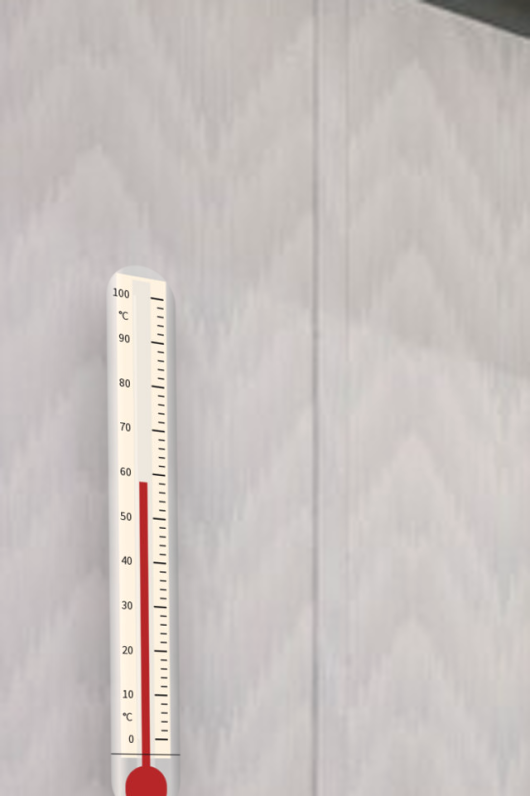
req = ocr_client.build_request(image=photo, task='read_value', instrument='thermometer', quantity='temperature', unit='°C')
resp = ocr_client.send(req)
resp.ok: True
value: 58 °C
